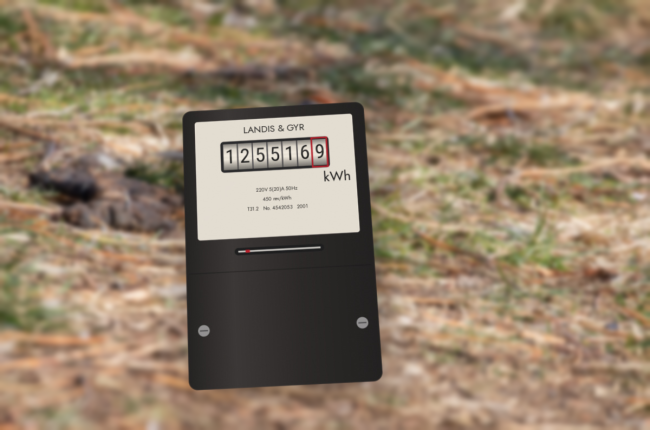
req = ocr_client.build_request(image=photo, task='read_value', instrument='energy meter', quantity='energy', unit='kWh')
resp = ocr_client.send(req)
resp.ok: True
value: 125516.9 kWh
